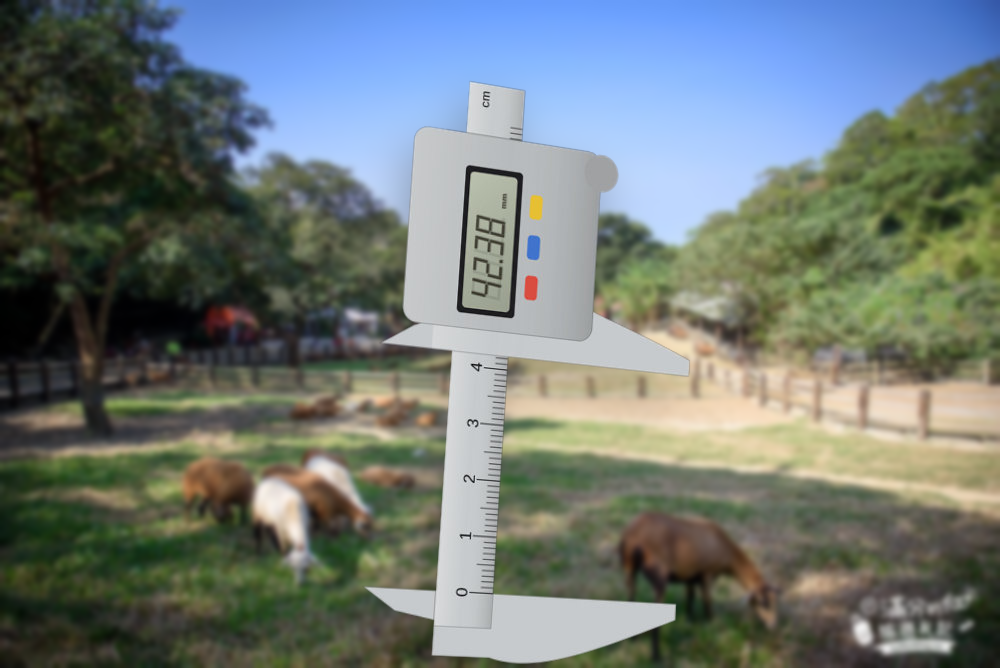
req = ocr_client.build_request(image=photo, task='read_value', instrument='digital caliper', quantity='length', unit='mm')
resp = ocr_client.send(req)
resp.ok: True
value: 42.38 mm
